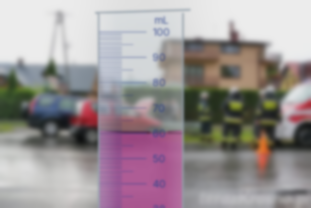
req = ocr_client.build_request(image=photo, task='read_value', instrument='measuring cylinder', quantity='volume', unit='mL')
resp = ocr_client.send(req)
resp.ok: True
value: 60 mL
